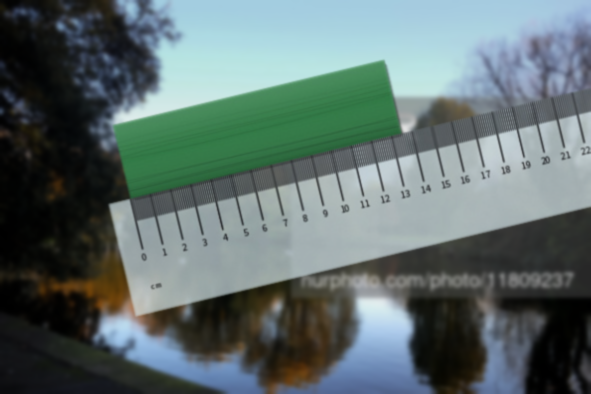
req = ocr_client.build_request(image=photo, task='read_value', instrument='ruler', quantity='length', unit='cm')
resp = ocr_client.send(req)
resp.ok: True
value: 13.5 cm
